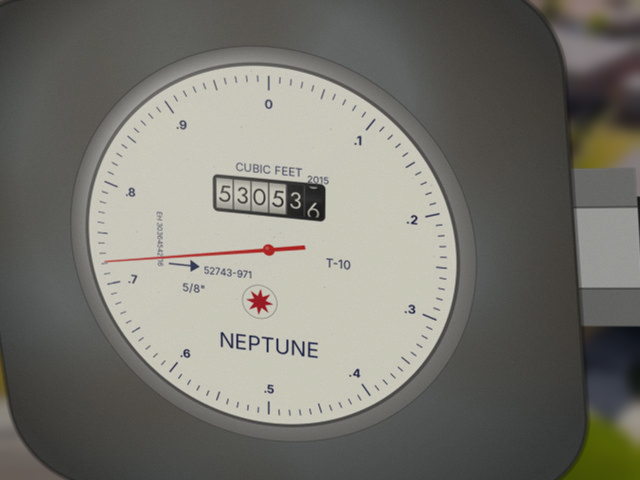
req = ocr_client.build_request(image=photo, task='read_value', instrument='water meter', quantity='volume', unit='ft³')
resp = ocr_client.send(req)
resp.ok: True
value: 530535.72 ft³
